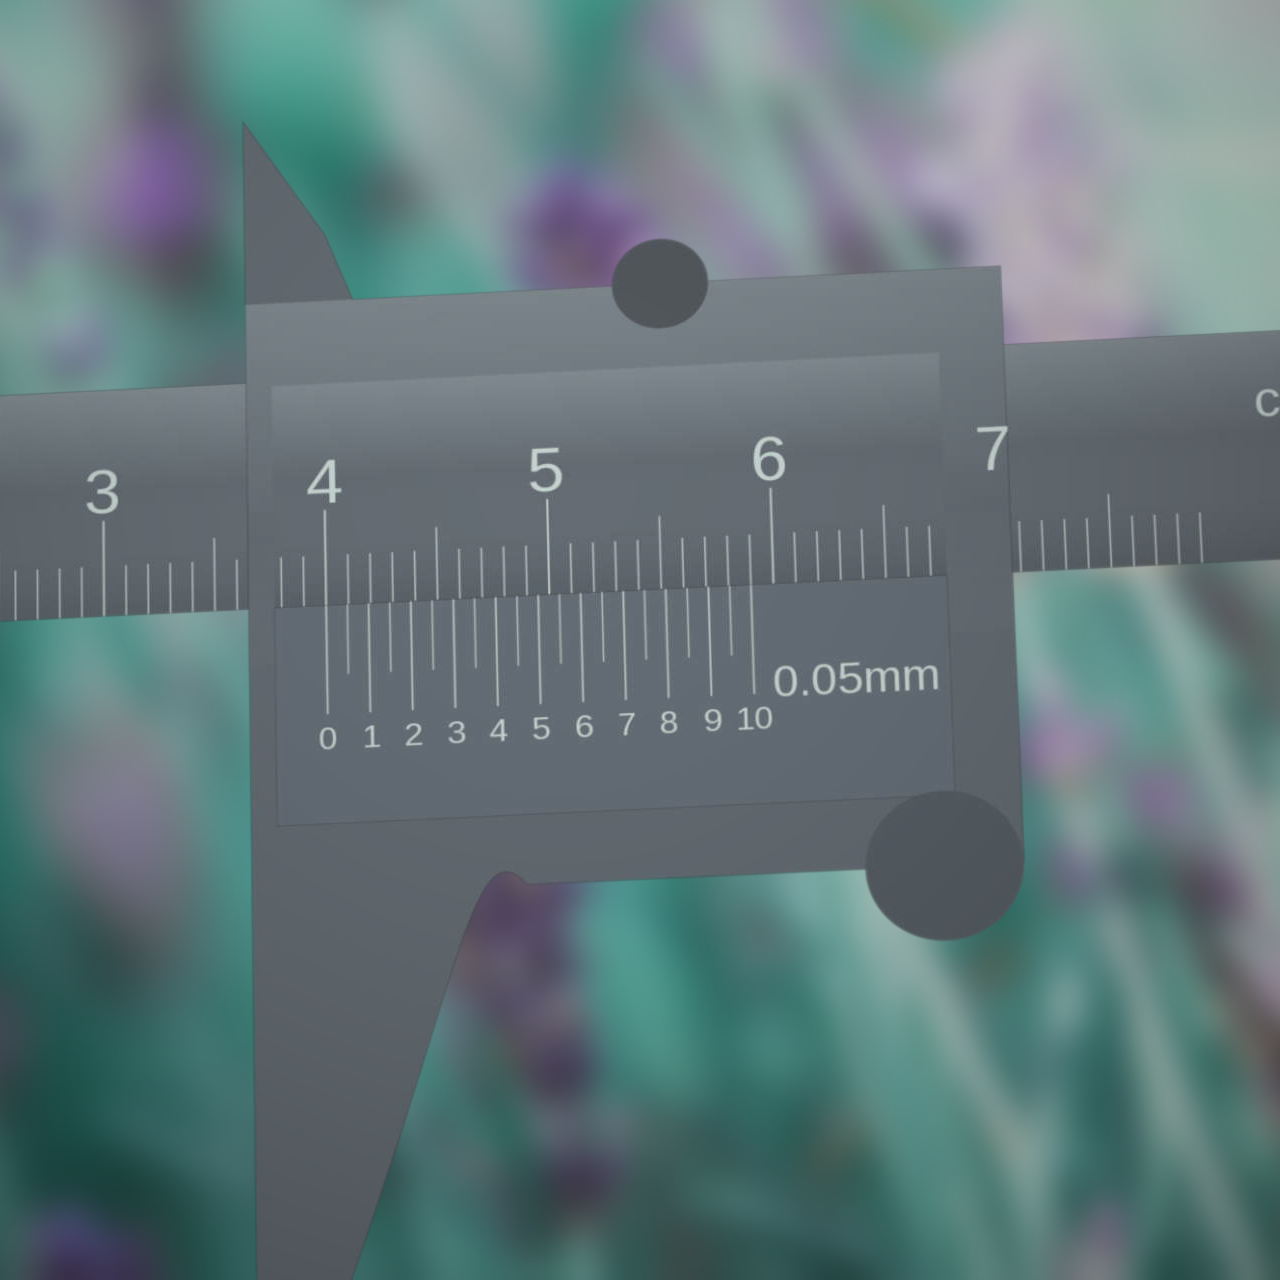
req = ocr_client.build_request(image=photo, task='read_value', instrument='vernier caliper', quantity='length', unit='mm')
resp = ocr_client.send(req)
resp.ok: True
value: 40.0 mm
